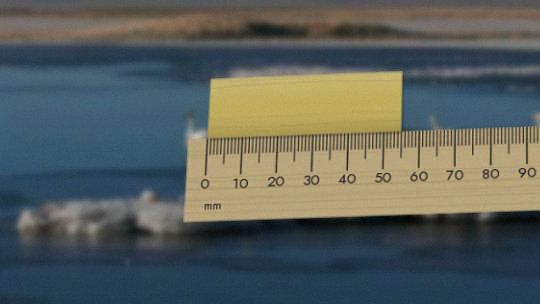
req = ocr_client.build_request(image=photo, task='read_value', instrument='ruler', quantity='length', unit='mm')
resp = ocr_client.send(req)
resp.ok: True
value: 55 mm
